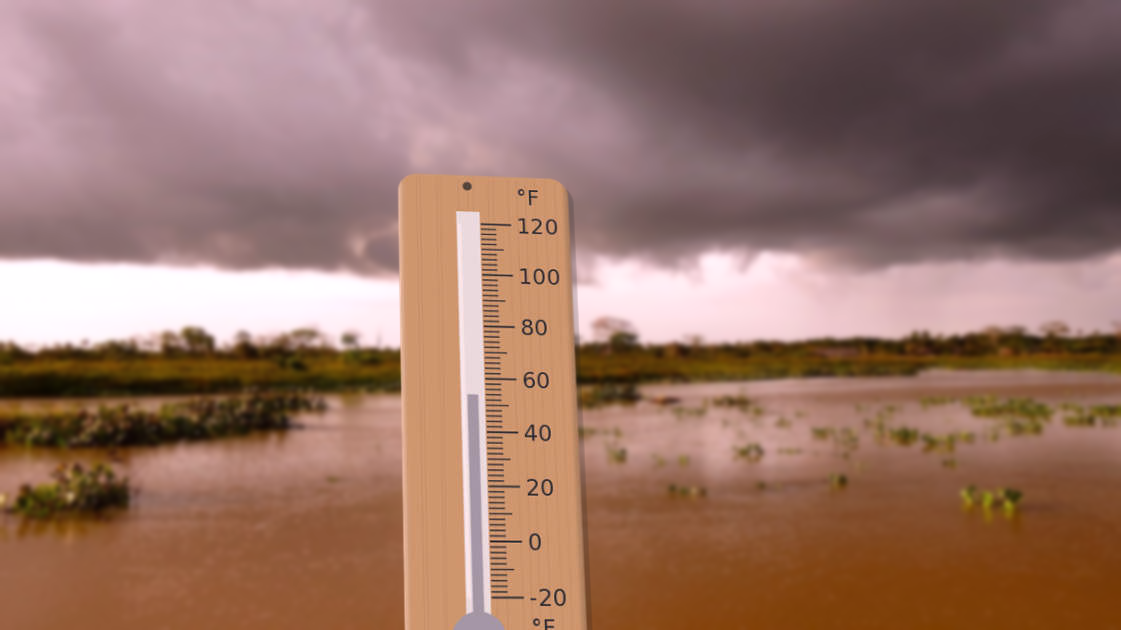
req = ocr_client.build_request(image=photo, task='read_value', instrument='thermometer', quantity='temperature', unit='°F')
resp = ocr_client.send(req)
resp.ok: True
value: 54 °F
